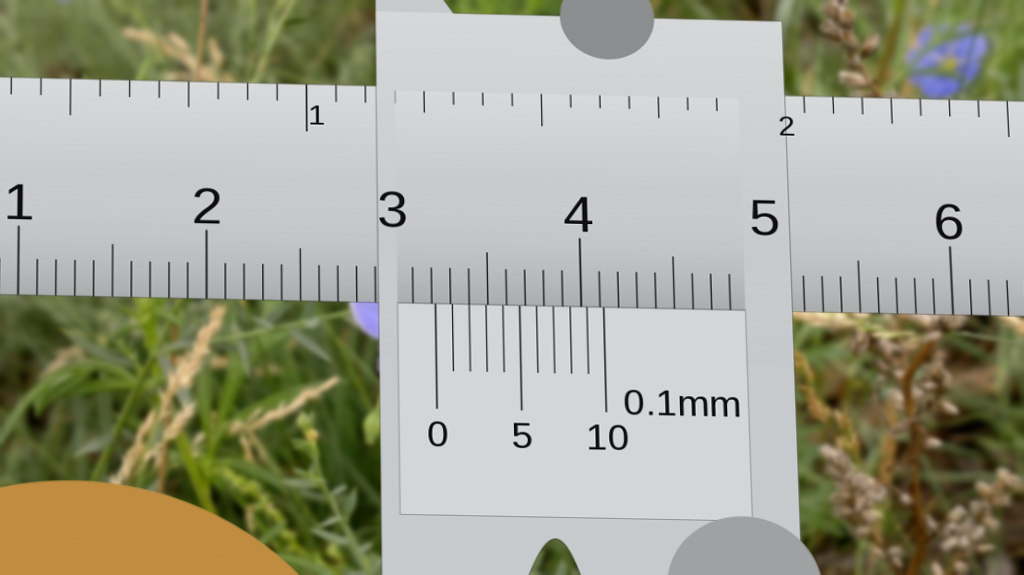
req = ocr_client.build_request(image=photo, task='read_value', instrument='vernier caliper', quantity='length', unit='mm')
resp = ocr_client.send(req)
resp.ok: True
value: 32.2 mm
